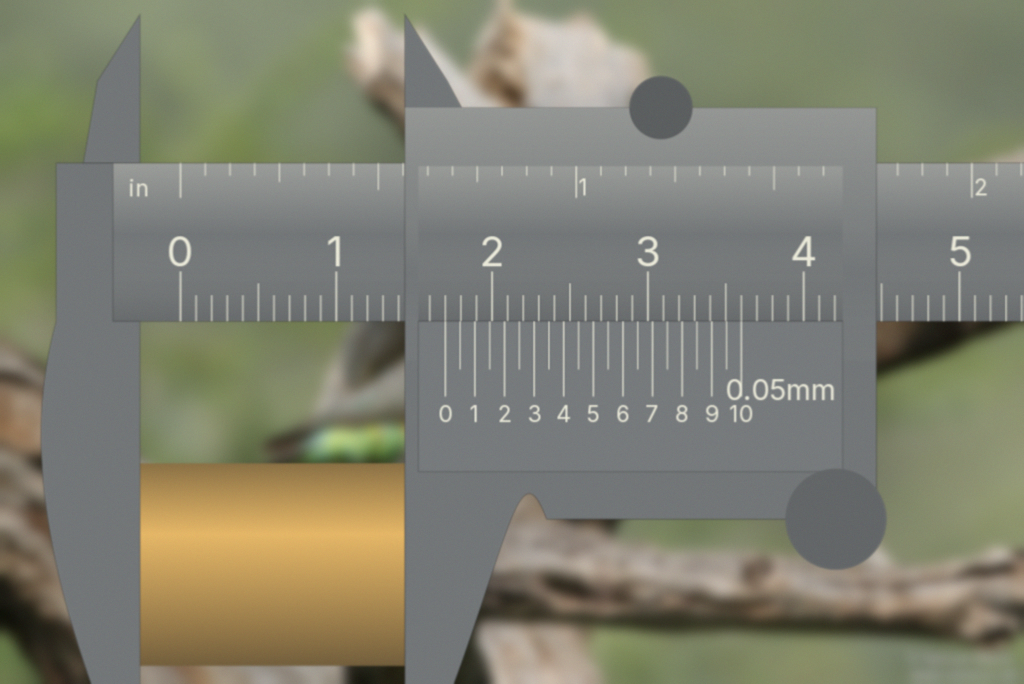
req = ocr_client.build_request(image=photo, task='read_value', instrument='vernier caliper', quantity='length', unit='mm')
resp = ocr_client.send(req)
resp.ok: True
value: 17.0 mm
